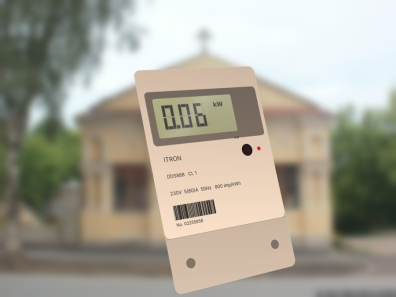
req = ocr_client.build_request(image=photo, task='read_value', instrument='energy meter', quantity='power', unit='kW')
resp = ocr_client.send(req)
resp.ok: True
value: 0.06 kW
